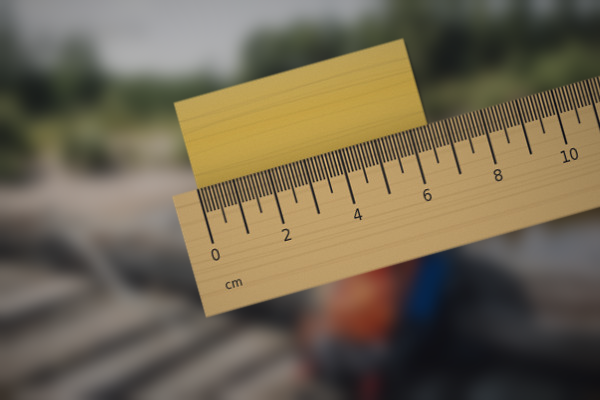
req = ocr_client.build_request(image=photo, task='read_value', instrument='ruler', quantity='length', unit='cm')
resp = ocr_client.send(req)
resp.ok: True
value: 6.5 cm
